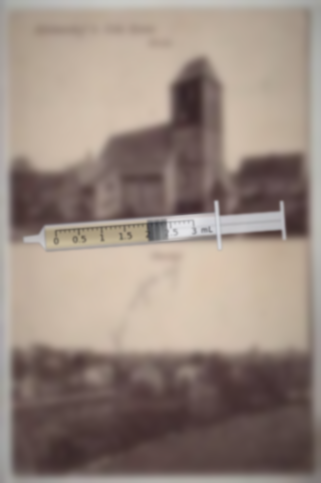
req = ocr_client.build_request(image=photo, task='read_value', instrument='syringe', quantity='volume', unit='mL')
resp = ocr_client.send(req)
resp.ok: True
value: 2 mL
